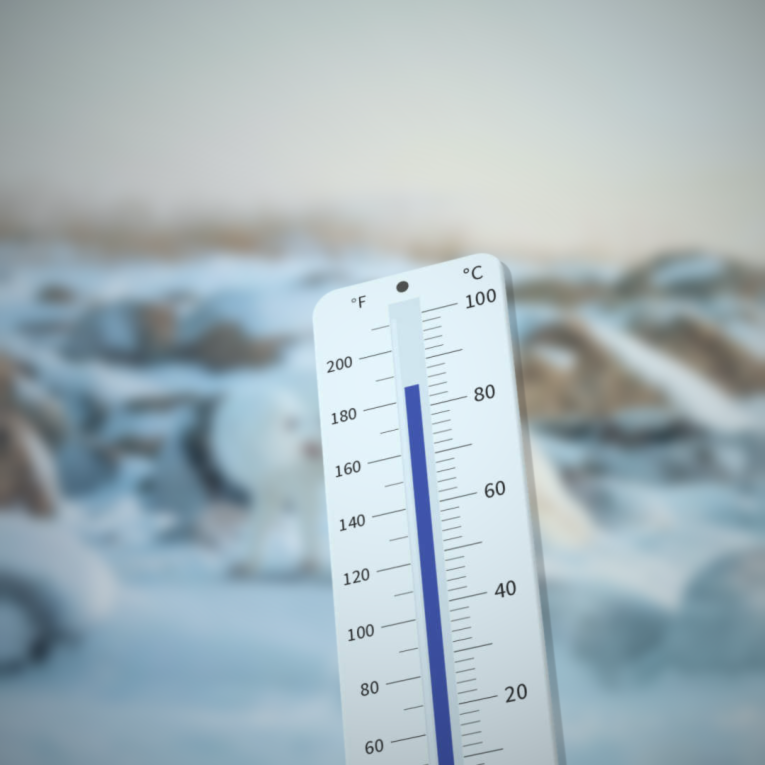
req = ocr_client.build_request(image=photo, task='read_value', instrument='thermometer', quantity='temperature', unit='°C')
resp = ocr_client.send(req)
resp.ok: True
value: 85 °C
